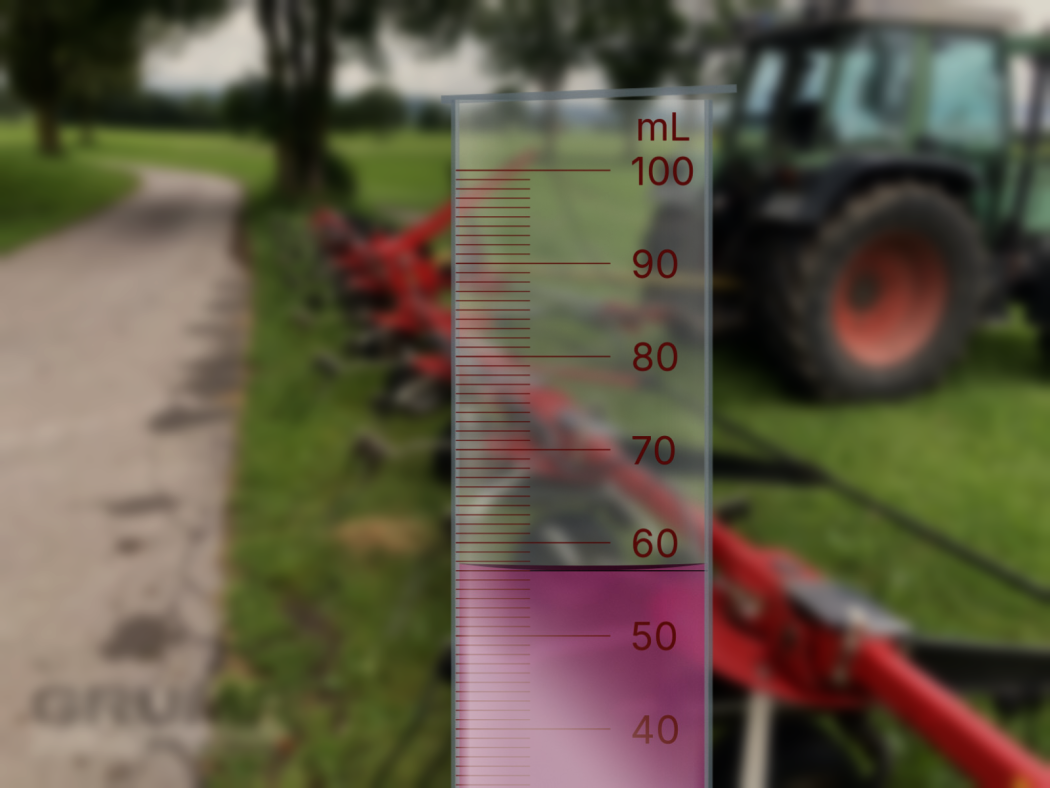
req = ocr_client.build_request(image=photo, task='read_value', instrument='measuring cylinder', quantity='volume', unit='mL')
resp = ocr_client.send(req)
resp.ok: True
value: 57 mL
